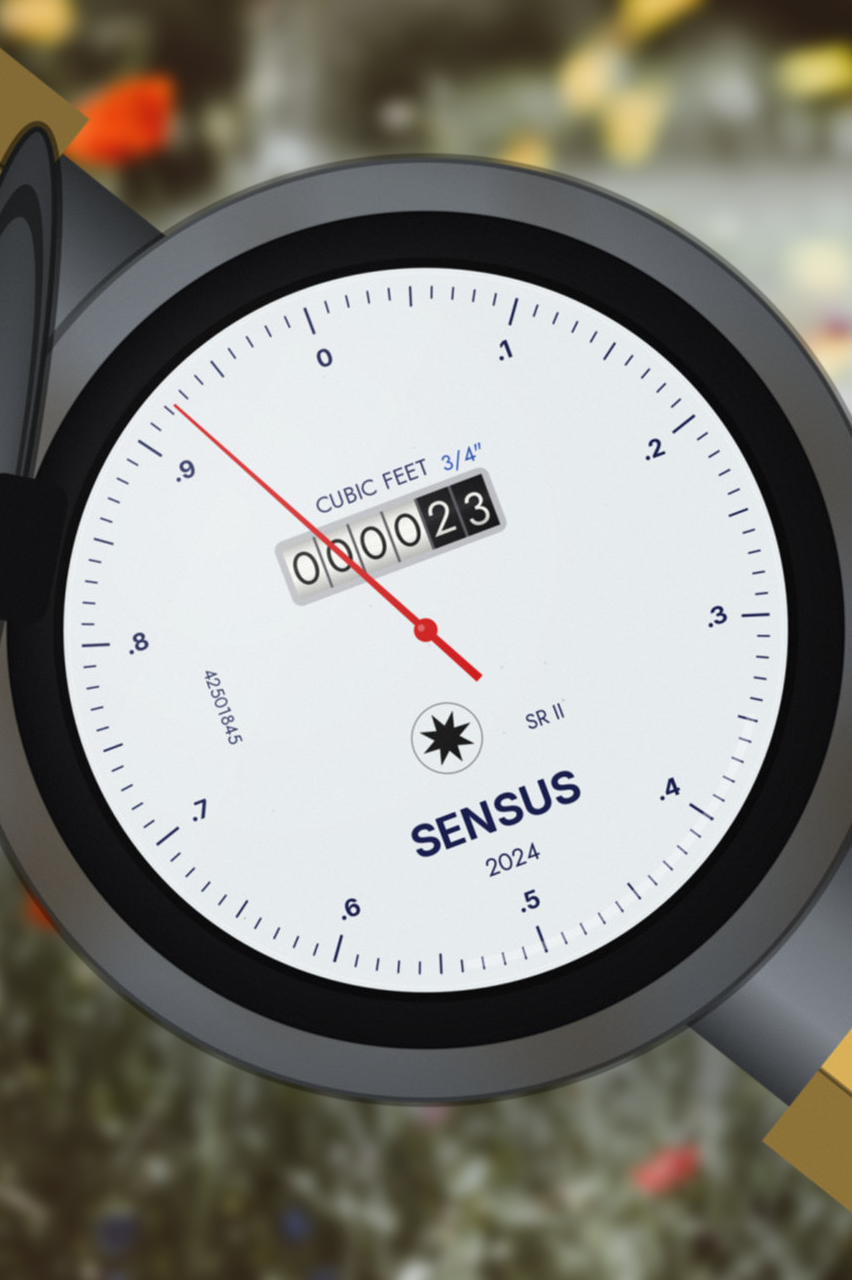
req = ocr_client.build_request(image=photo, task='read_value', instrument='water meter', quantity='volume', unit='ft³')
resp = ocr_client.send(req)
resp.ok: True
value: 22.92 ft³
